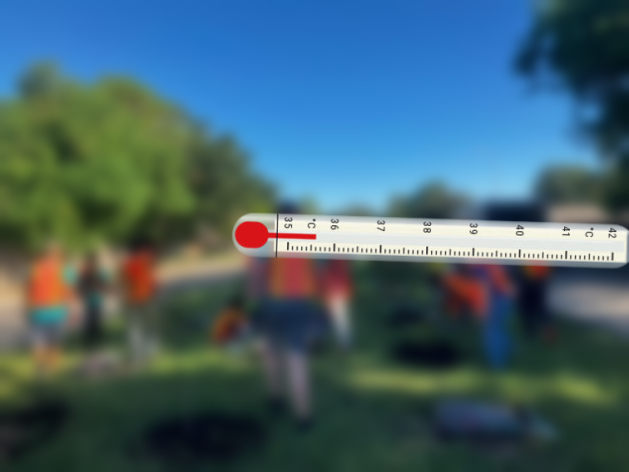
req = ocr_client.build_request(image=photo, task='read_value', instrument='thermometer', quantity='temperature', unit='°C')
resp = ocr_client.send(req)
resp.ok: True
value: 35.6 °C
